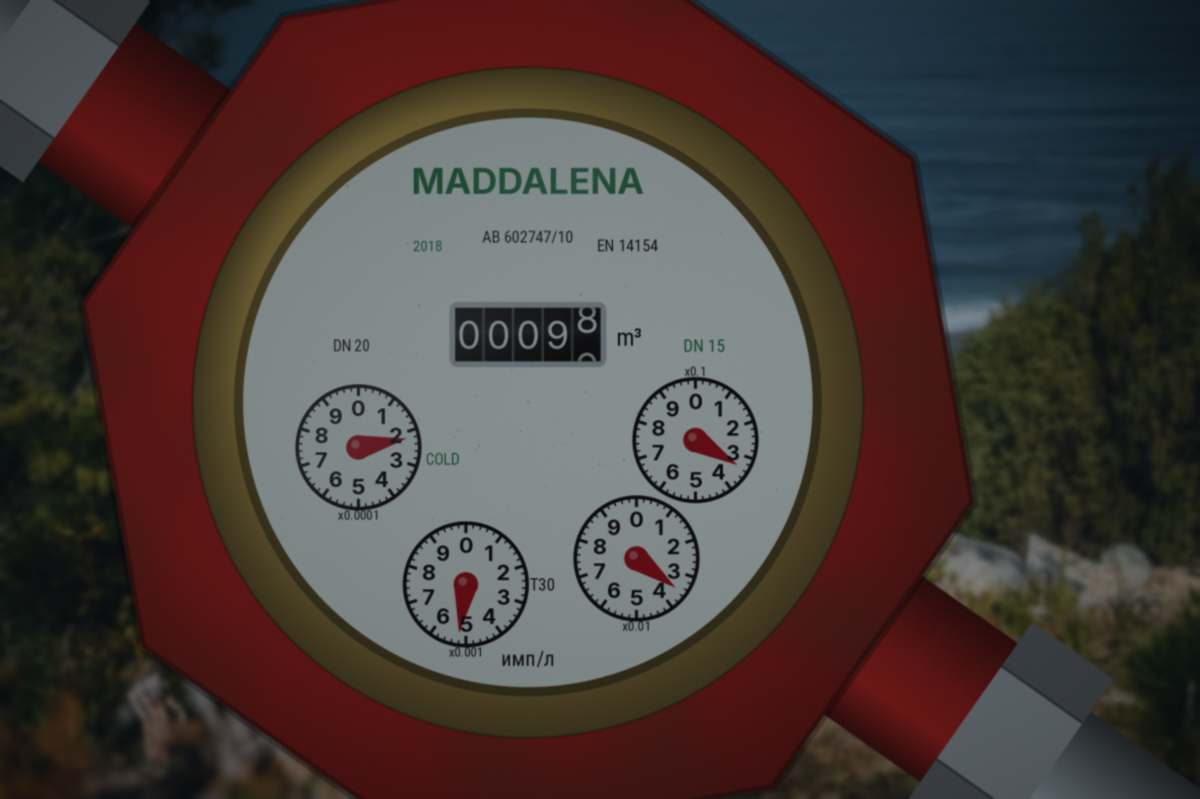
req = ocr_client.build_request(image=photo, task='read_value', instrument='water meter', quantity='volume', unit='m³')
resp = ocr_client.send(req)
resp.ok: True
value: 98.3352 m³
